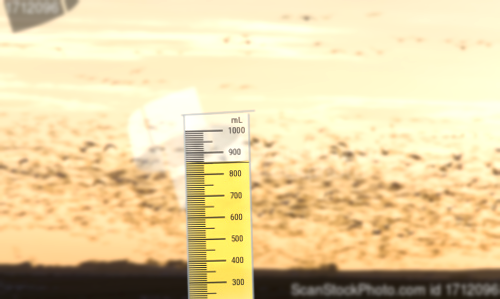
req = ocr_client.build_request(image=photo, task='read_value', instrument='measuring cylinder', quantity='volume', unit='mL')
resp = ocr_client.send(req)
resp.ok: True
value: 850 mL
